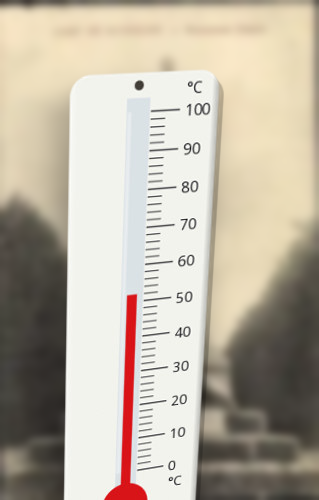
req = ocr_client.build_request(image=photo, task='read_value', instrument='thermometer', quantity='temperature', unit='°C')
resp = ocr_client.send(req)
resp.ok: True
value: 52 °C
